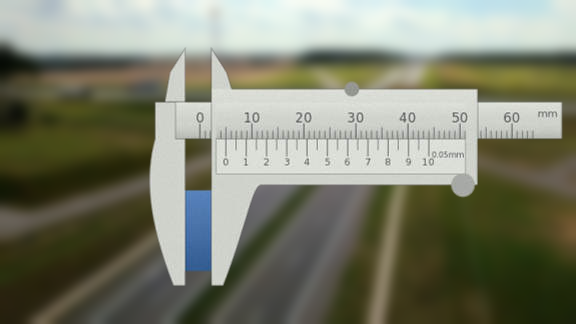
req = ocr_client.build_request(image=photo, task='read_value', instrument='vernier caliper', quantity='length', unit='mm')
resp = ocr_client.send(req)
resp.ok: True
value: 5.0 mm
